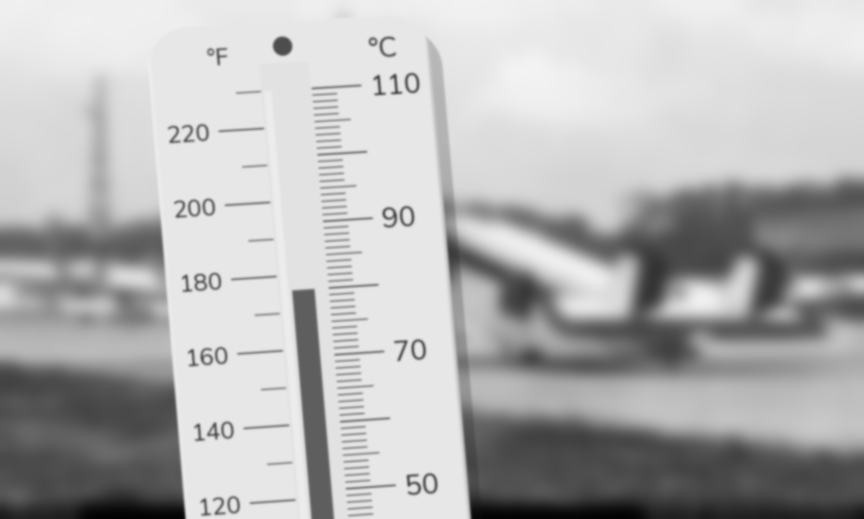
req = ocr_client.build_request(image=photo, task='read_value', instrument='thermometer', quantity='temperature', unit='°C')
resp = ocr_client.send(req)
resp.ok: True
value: 80 °C
